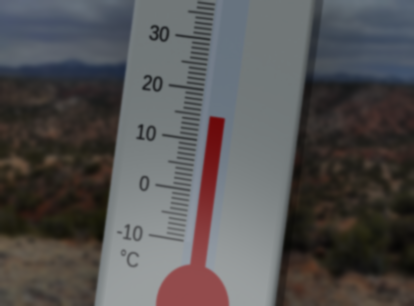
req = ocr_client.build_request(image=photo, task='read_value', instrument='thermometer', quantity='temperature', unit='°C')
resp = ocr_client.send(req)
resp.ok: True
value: 15 °C
